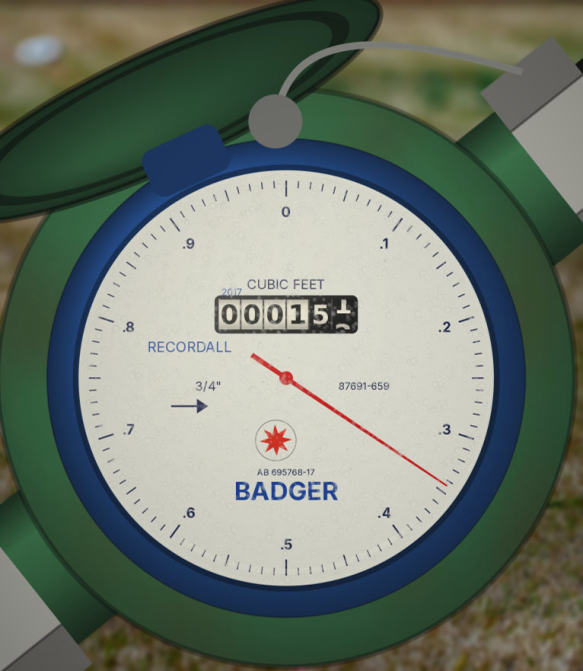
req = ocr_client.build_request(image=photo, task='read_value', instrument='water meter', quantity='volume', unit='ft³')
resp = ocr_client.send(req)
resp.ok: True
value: 151.34 ft³
